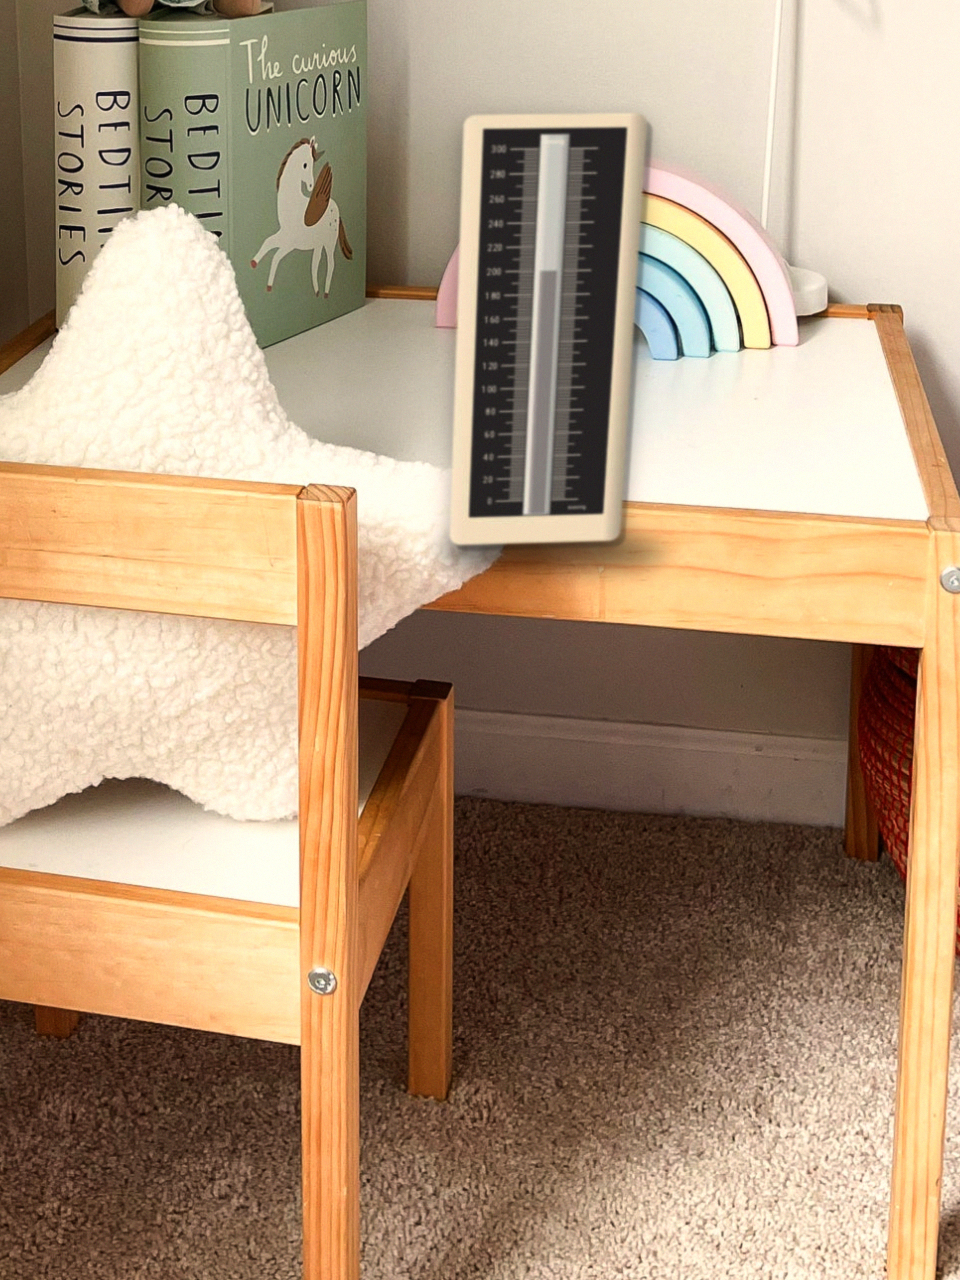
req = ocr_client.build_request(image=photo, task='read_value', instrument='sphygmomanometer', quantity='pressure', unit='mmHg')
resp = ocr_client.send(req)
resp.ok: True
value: 200 mmHg
